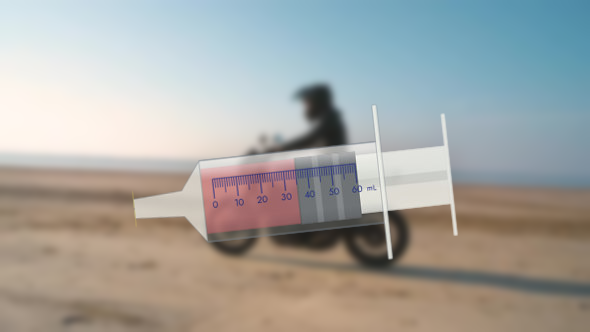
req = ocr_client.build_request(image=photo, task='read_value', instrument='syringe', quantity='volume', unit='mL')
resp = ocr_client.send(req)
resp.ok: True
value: 35 mL
